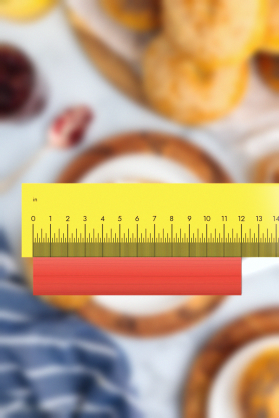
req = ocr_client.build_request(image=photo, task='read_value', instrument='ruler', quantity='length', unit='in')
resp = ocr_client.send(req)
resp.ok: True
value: 12 in
